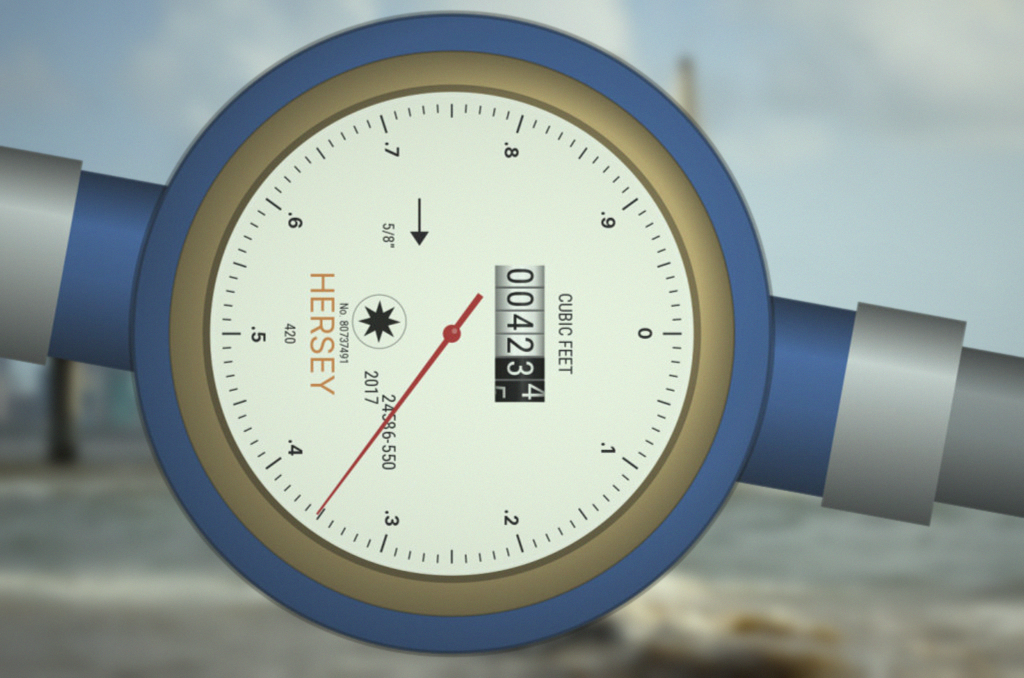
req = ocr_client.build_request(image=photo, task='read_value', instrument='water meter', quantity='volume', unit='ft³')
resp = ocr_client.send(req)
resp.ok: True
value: 4234.35 ft³
